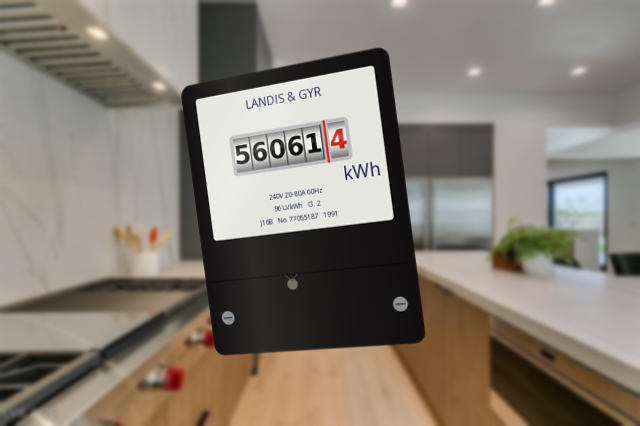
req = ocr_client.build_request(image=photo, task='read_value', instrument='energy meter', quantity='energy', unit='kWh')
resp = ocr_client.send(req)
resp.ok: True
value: 56061.4 kWh
